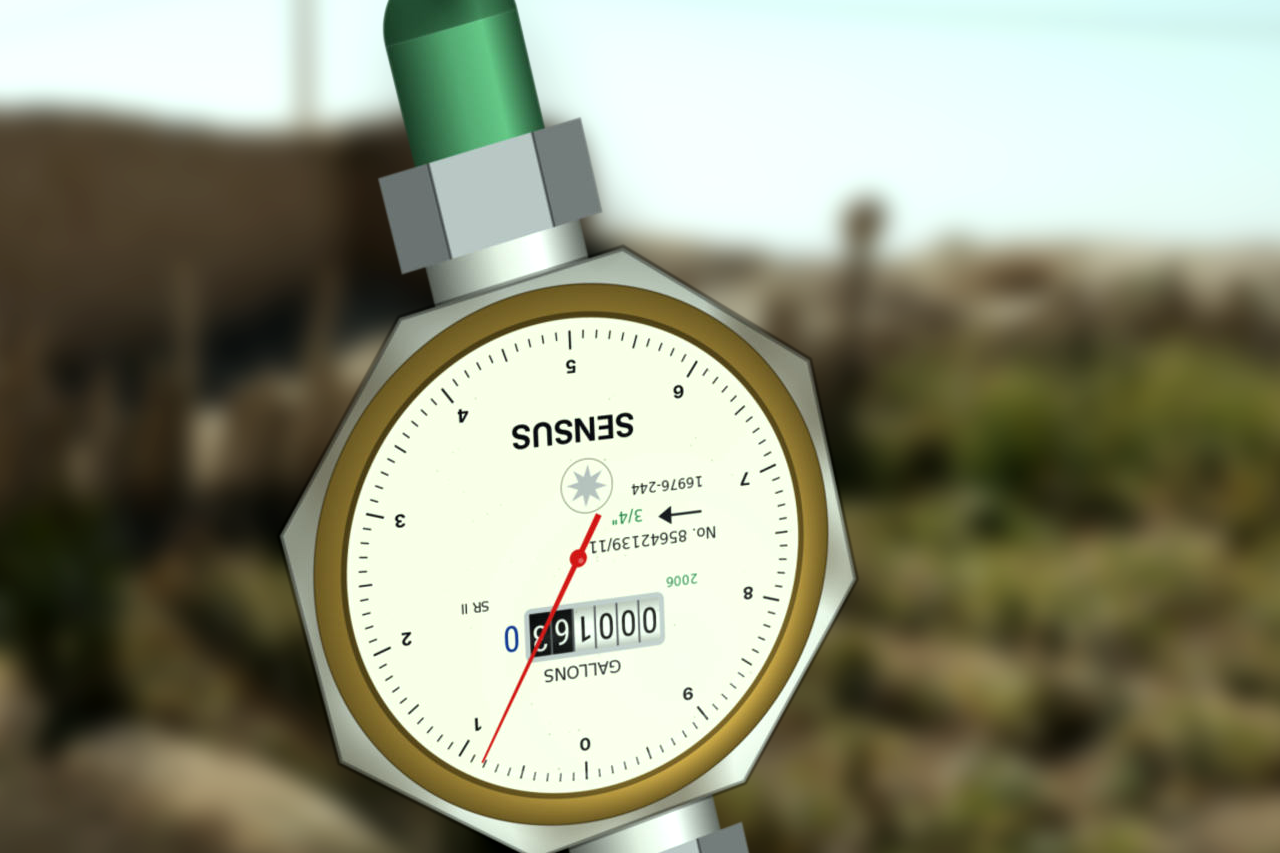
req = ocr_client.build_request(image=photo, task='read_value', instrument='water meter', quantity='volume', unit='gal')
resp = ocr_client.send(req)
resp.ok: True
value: 1630.8 gal
